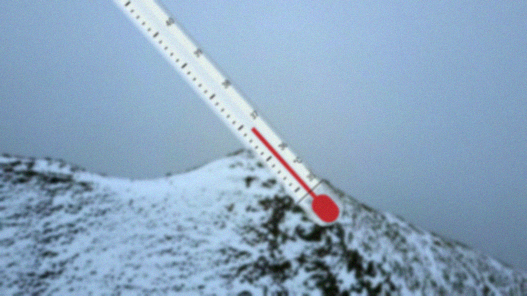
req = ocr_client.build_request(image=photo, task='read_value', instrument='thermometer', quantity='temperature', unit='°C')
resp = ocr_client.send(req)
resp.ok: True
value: 36.8 °C
